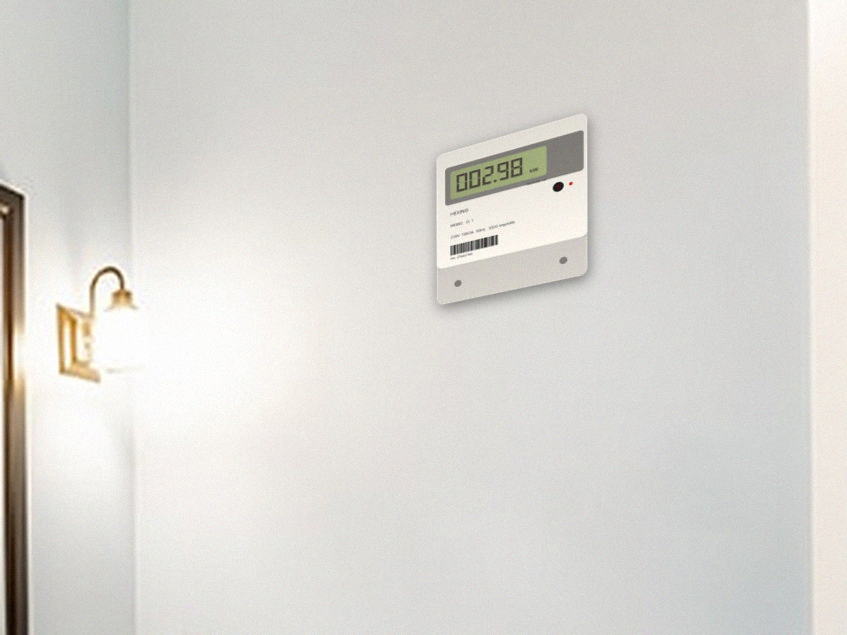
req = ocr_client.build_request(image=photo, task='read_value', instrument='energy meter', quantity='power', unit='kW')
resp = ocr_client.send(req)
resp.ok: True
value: 2.98 kW
